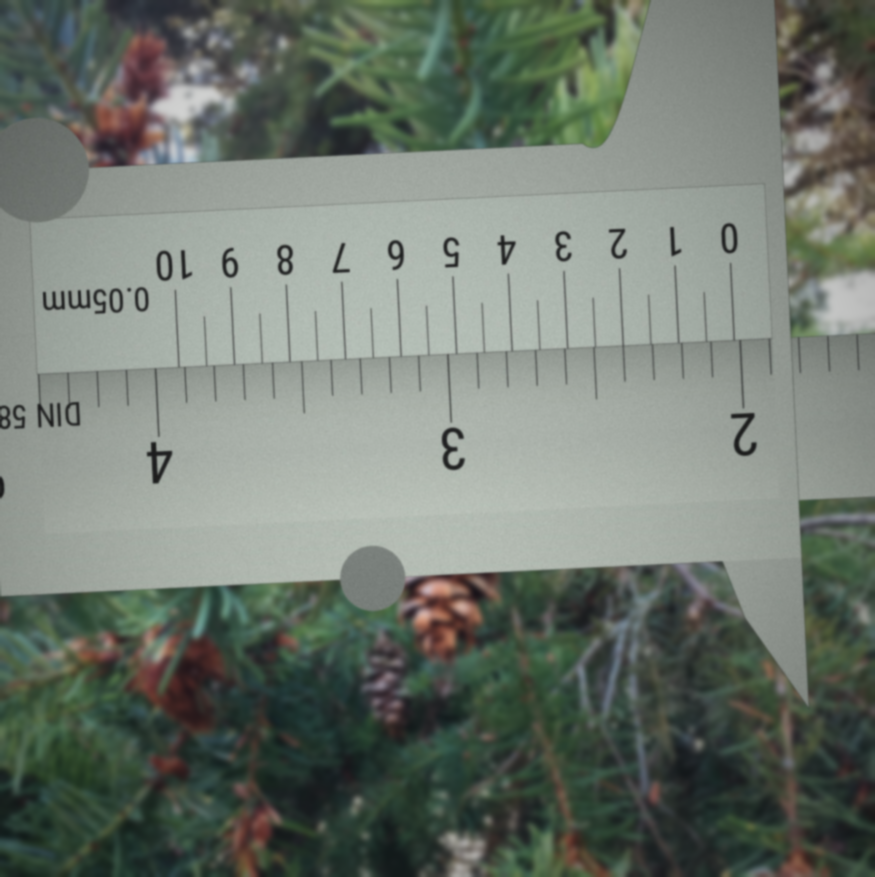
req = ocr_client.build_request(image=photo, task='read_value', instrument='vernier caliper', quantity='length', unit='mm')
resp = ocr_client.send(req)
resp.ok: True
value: 20.20 mm
